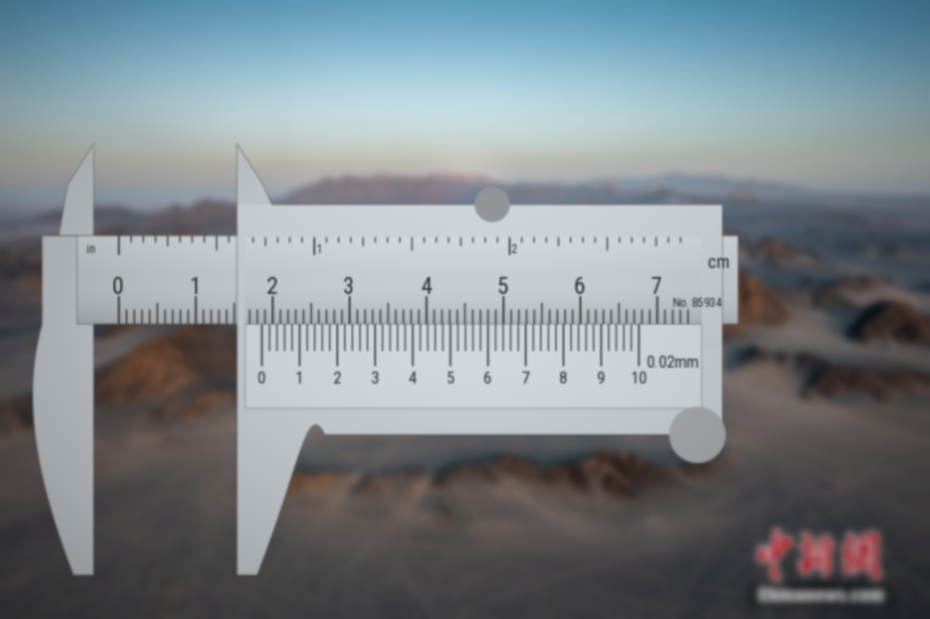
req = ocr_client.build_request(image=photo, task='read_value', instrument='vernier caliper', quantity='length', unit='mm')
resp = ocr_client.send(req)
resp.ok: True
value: 18.6 mm
